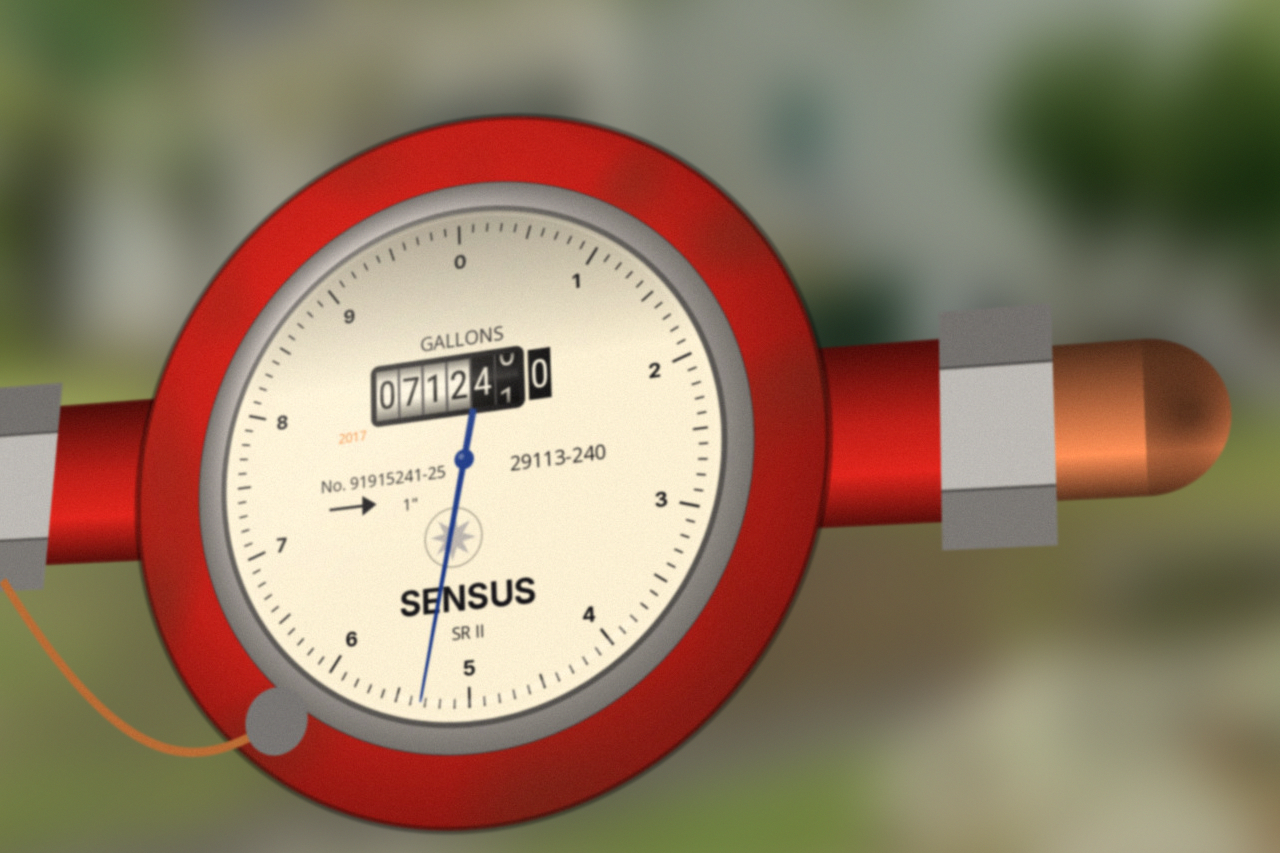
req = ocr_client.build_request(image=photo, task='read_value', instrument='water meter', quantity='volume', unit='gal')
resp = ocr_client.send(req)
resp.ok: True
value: 712405.3 gal
